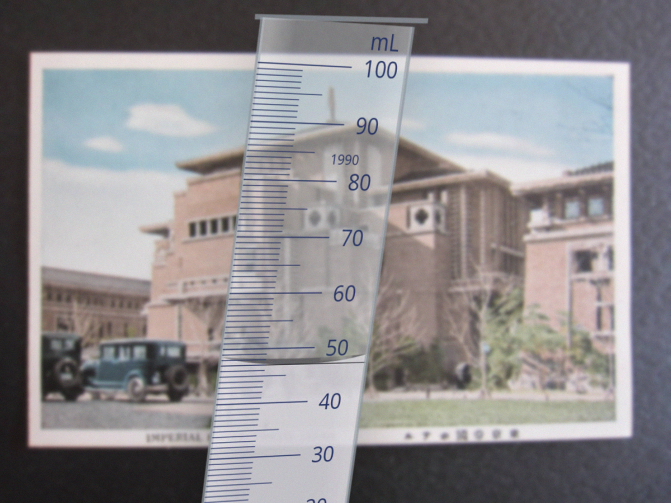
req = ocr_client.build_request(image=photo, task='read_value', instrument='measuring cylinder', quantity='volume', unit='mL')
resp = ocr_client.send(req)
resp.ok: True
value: 47 mL
